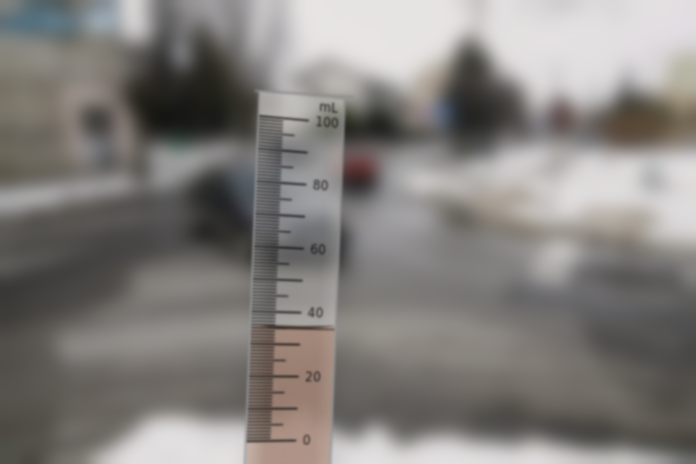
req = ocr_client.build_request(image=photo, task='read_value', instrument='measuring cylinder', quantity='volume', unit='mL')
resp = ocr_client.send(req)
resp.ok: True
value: 35 mL
